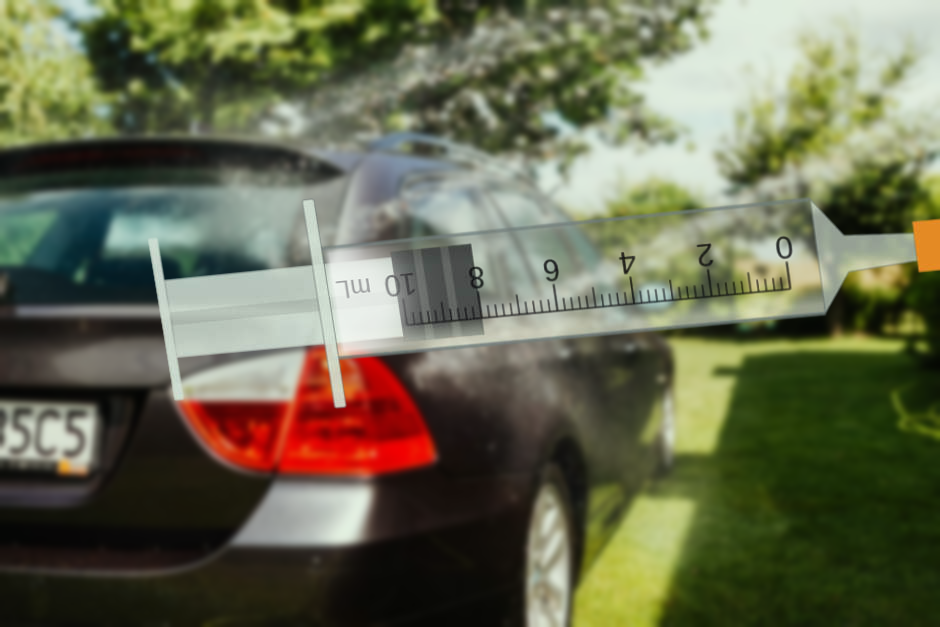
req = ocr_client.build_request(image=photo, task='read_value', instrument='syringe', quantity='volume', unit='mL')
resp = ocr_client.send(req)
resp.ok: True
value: 8 mL
